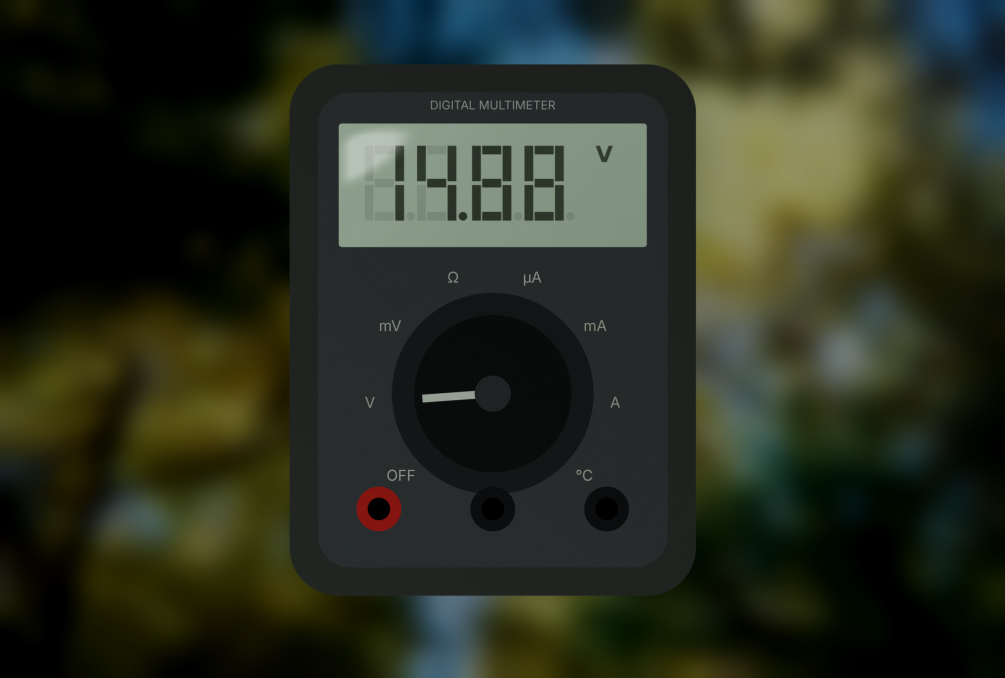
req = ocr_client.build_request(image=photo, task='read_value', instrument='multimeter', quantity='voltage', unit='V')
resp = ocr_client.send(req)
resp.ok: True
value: 14.88 V
